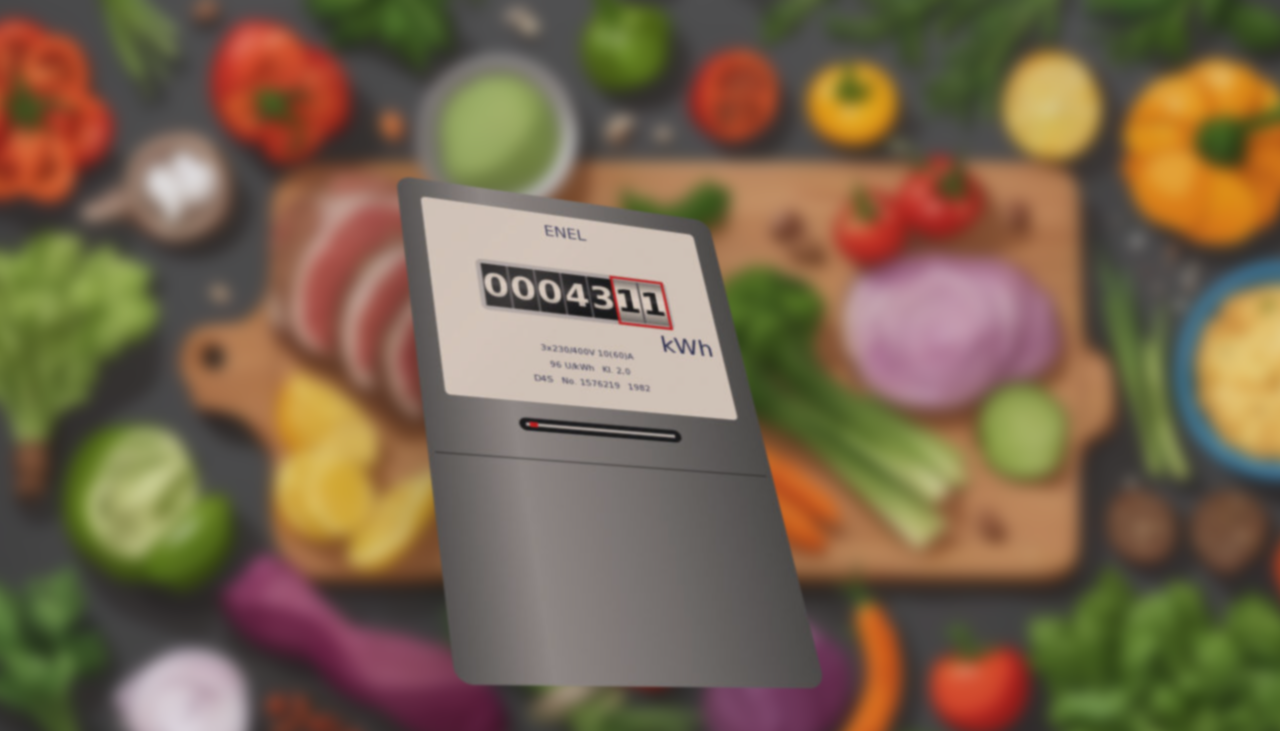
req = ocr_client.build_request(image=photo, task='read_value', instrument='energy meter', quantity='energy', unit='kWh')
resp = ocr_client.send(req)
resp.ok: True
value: 43.11 kWh
